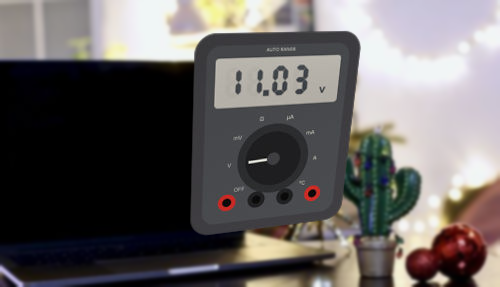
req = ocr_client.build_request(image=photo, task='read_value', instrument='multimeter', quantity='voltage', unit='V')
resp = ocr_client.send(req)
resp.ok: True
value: 11.03 V
